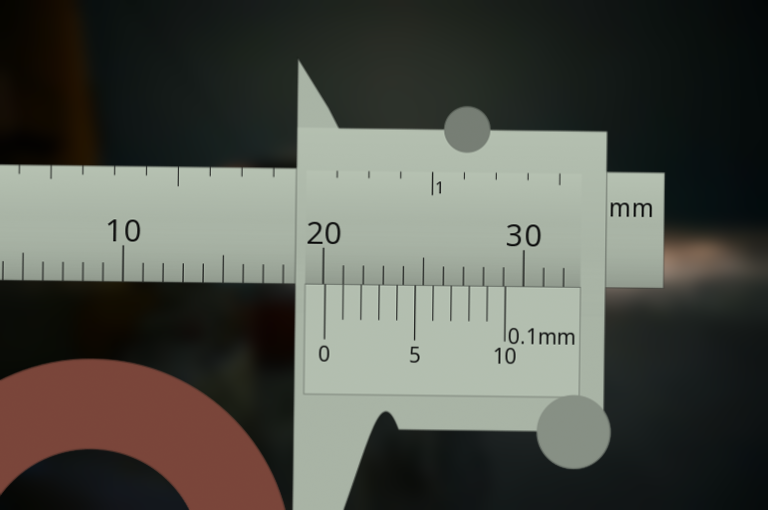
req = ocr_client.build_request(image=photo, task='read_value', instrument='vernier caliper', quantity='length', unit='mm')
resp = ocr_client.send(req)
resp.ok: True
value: 20.1 mm
